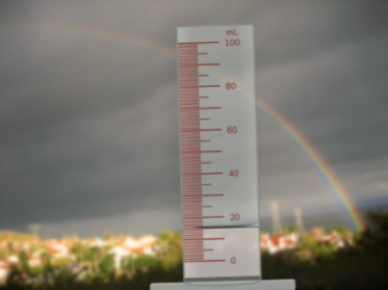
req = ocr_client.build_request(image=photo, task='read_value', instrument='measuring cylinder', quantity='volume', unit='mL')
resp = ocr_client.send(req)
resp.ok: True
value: 15 mL
